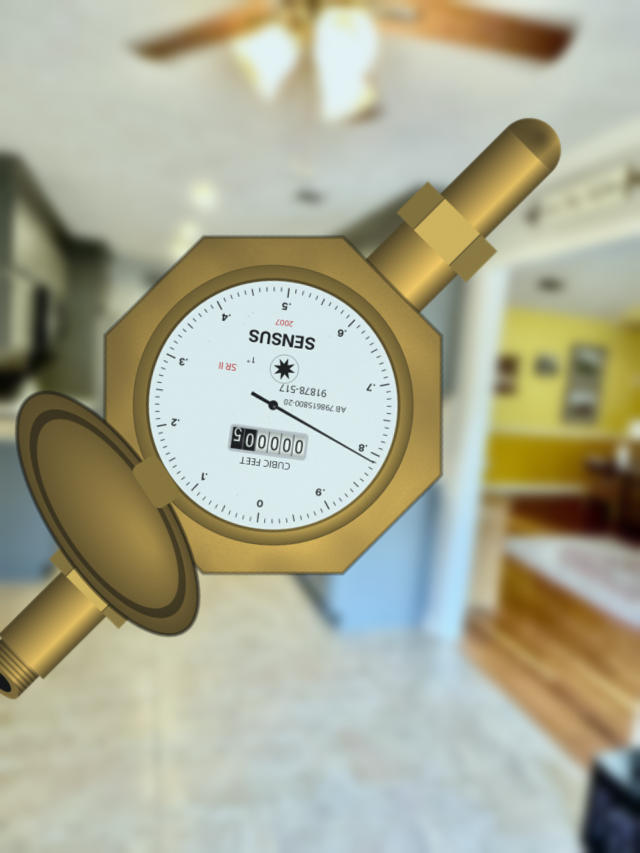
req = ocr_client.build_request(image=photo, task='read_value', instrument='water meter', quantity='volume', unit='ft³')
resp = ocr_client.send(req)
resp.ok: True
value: 4.81 ft³
